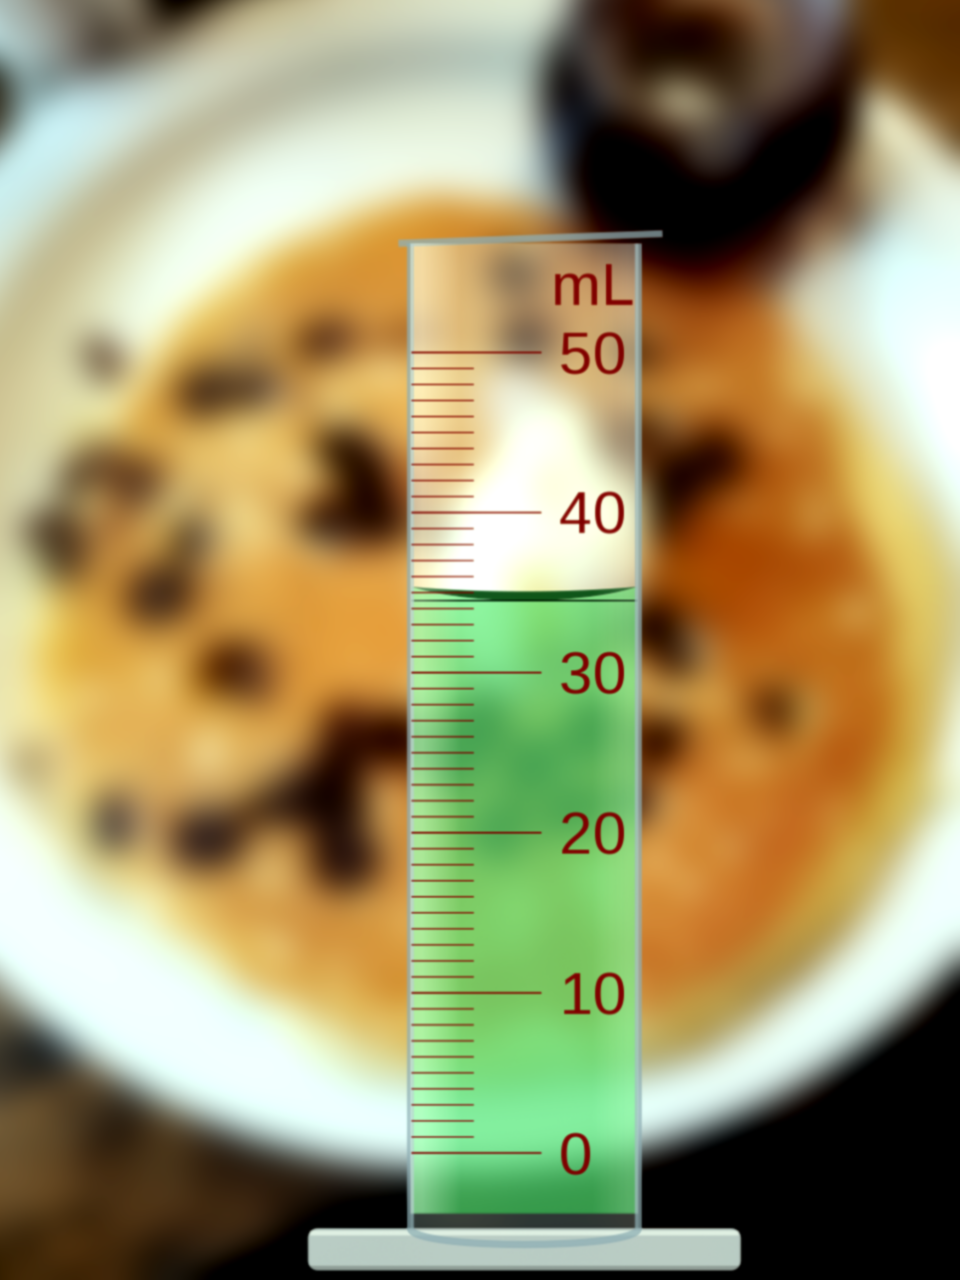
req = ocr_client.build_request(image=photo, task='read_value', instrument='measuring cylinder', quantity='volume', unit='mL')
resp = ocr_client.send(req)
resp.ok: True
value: 34.5 mL
